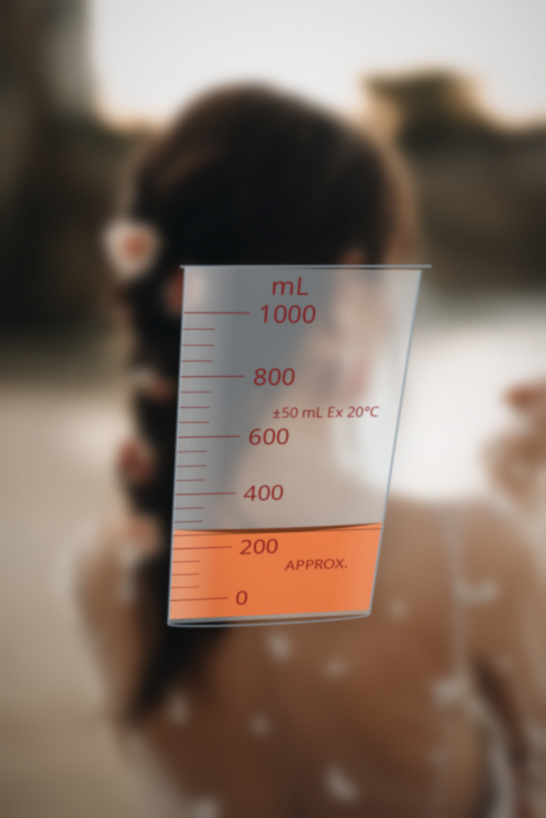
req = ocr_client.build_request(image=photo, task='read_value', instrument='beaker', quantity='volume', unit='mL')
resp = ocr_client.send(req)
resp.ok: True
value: 250 mL
